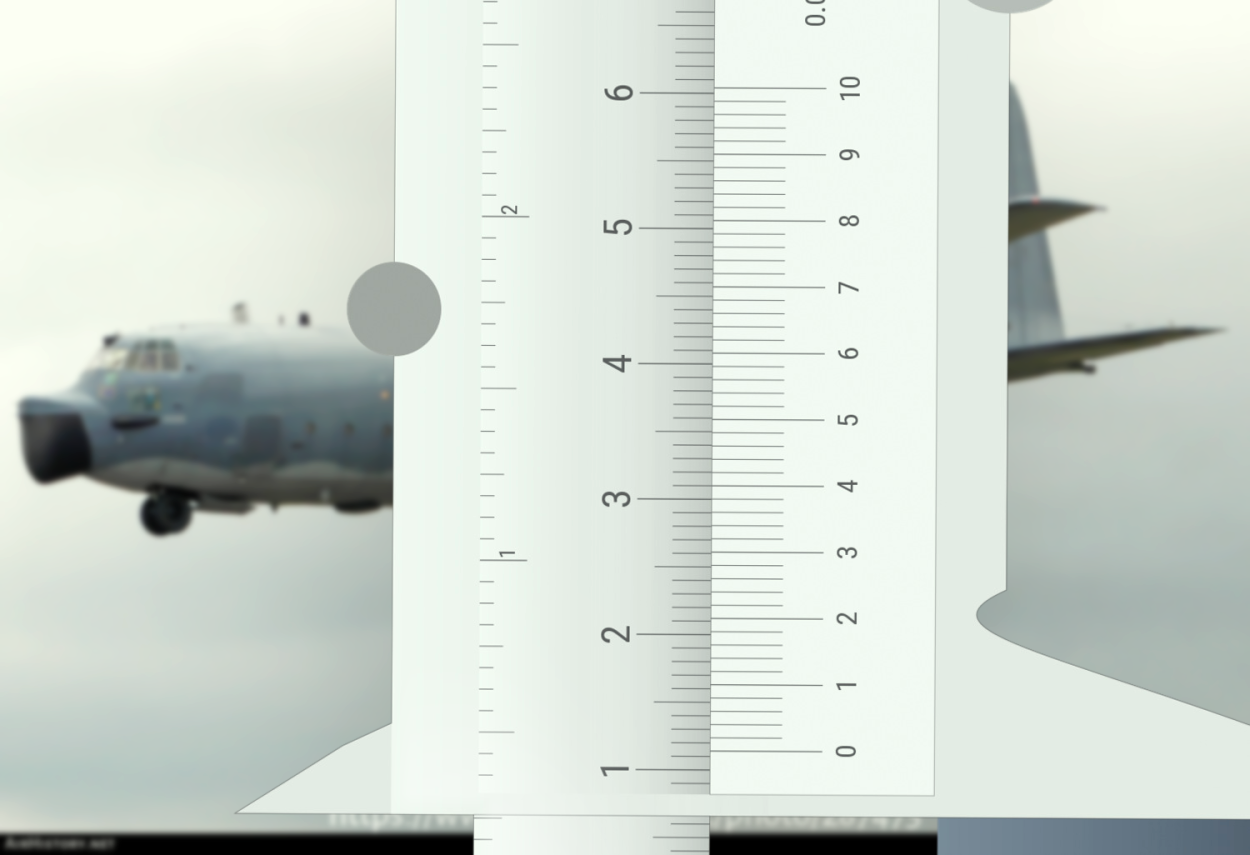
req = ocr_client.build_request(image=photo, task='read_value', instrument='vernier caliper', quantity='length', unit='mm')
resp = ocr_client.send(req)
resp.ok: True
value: 11.4 mm
